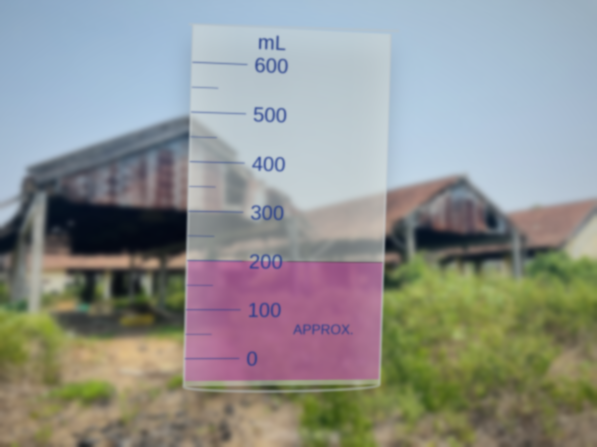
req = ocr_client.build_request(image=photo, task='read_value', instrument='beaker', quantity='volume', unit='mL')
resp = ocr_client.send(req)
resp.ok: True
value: 200 mL
